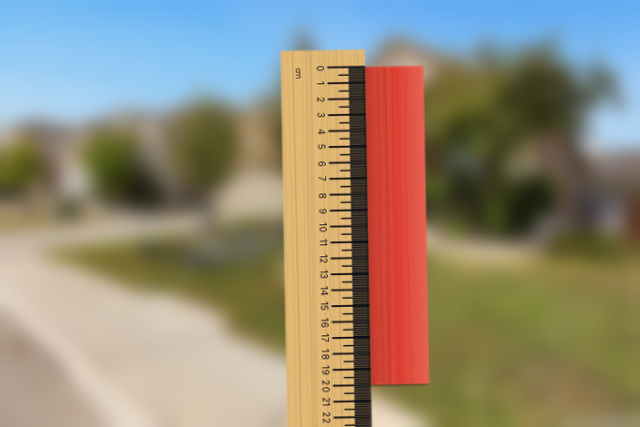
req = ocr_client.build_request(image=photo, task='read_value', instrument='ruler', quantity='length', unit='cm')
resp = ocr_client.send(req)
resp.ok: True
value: 20 cm
